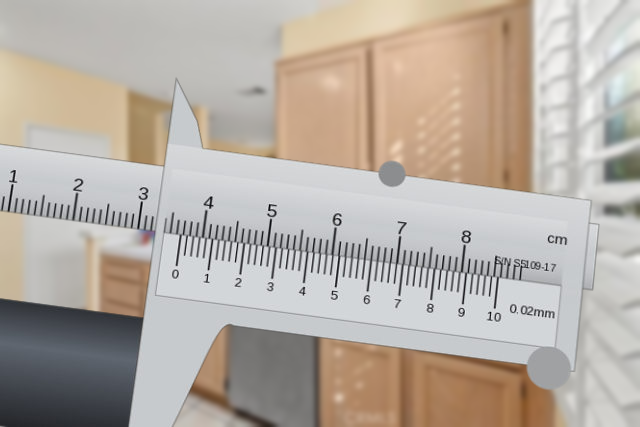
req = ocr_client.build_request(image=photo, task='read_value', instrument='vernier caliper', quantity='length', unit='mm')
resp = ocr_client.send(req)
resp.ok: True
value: 36.6 mm
